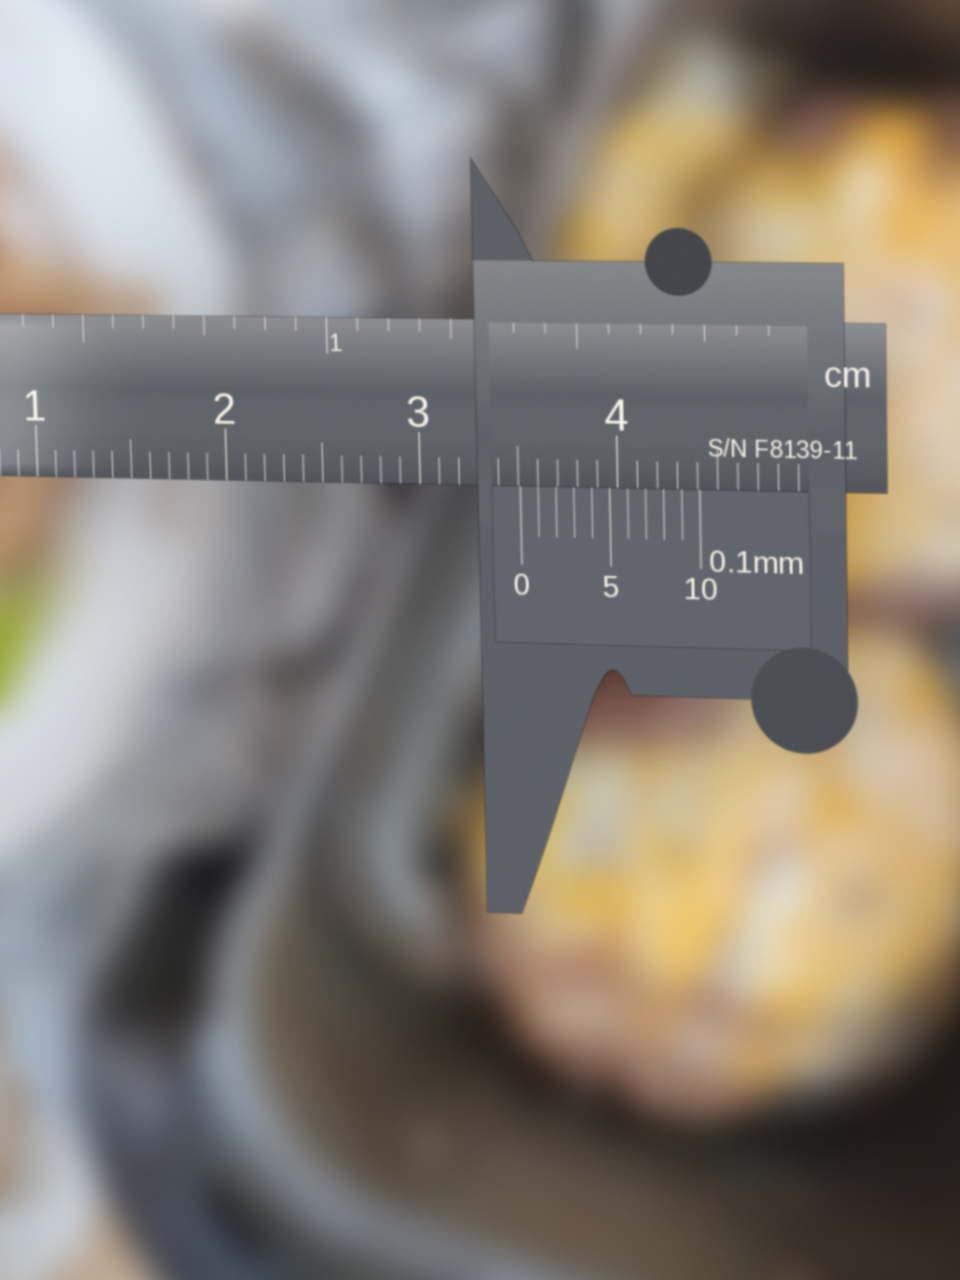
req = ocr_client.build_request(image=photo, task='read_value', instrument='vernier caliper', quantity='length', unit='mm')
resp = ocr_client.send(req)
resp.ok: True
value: 35.1 mm
